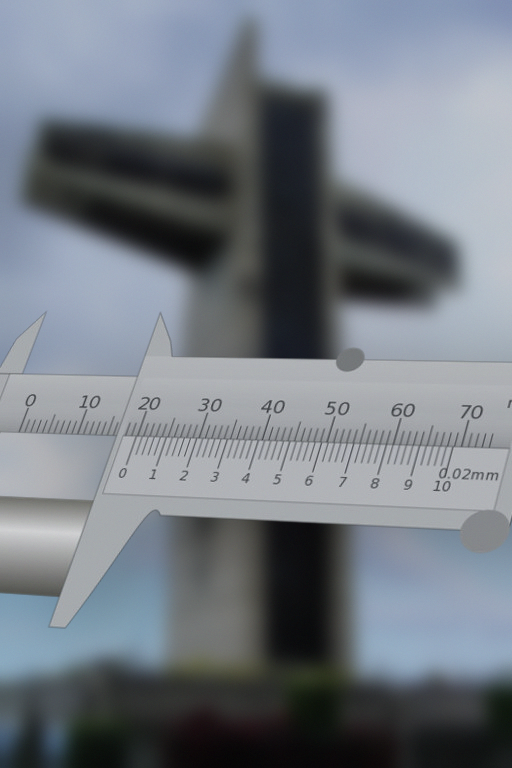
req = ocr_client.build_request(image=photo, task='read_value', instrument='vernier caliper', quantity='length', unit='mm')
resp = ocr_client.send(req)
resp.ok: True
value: 19.8 mm
